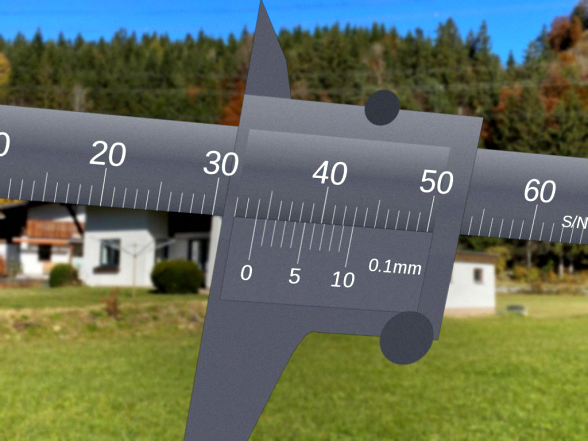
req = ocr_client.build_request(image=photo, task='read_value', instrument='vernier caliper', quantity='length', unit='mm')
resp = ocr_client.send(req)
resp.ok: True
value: 34.0 mm
